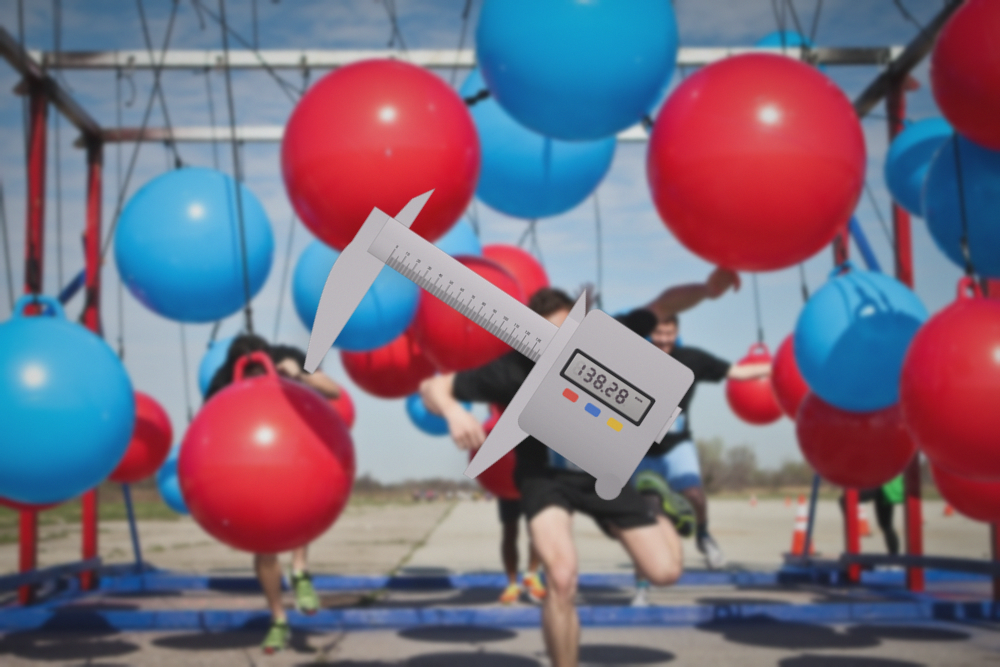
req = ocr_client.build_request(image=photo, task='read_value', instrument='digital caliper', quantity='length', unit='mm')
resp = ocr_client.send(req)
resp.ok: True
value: 138.28 mm
